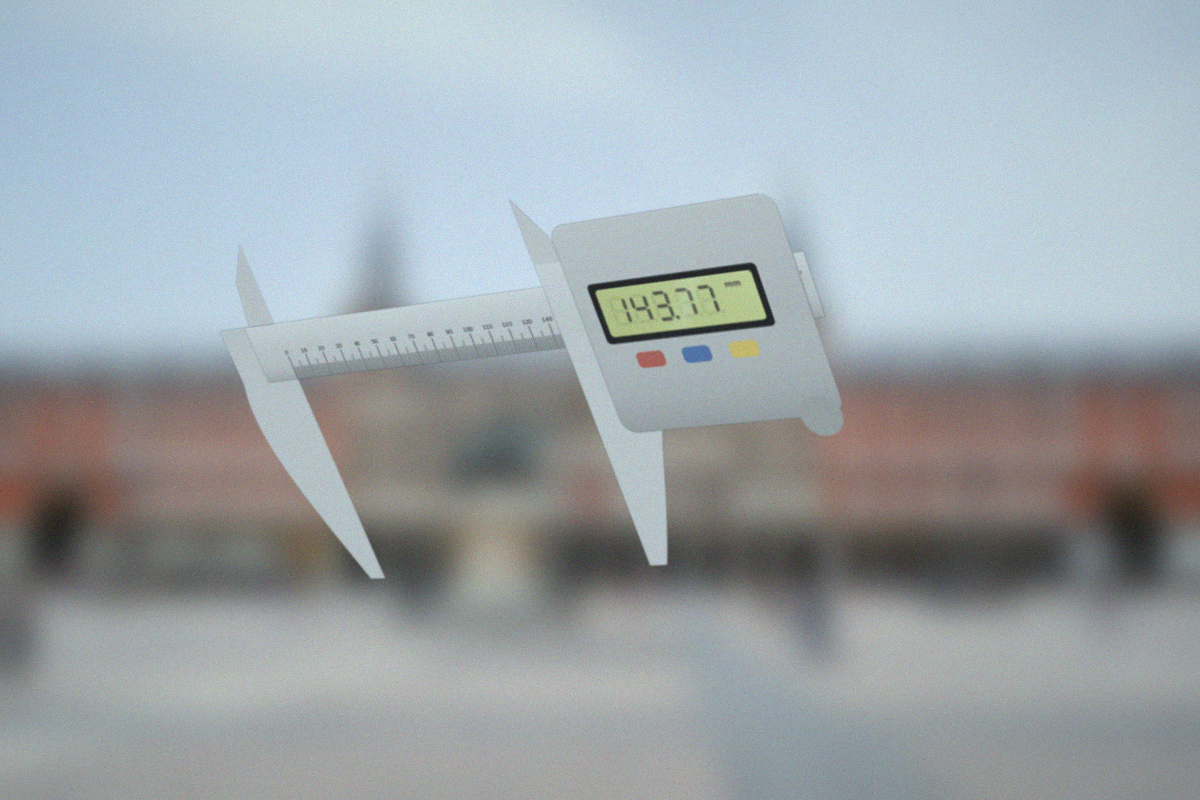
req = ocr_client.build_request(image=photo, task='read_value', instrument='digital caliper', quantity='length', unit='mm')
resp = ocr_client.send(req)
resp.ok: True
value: 143.77 mm
